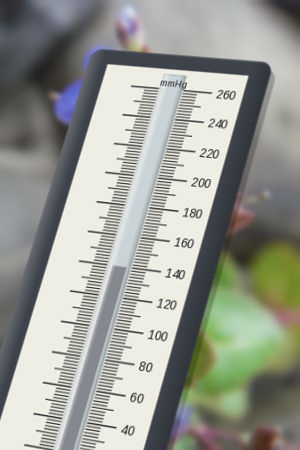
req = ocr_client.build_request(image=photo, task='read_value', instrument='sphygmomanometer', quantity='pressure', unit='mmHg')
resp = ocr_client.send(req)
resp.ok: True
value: 140 mmHg
